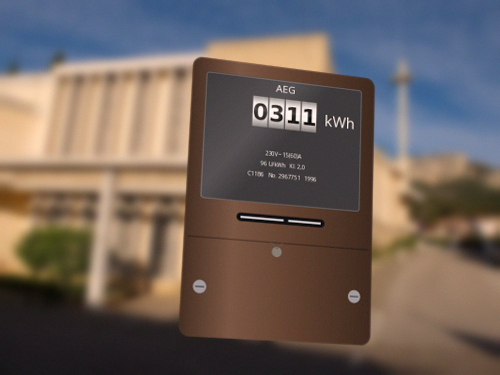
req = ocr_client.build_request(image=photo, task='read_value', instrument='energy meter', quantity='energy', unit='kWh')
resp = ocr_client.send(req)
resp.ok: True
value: 311 kWh
